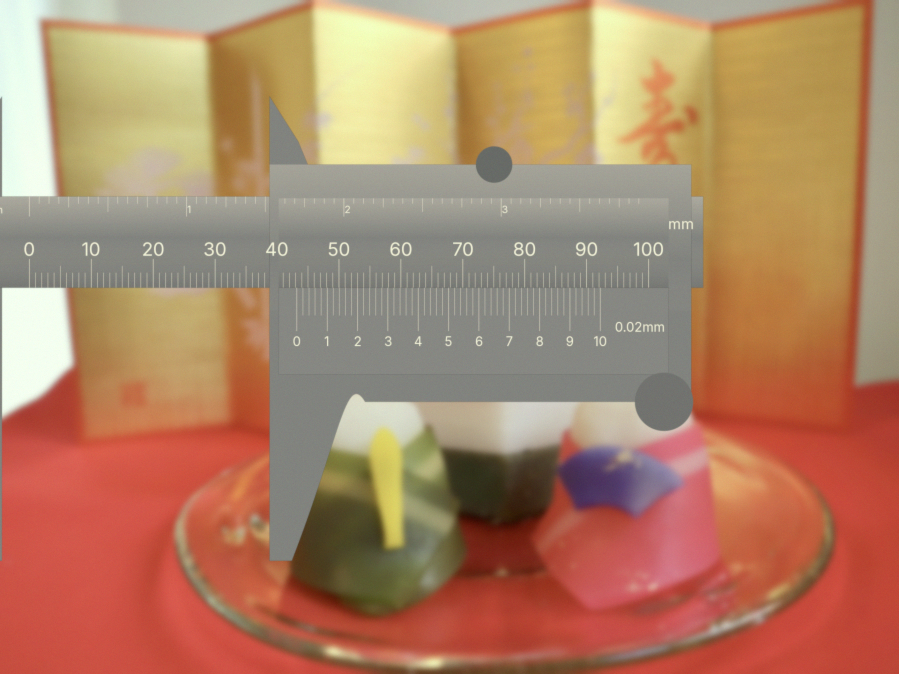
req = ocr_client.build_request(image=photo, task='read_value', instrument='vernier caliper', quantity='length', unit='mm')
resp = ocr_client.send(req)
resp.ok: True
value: 43.2 mm
